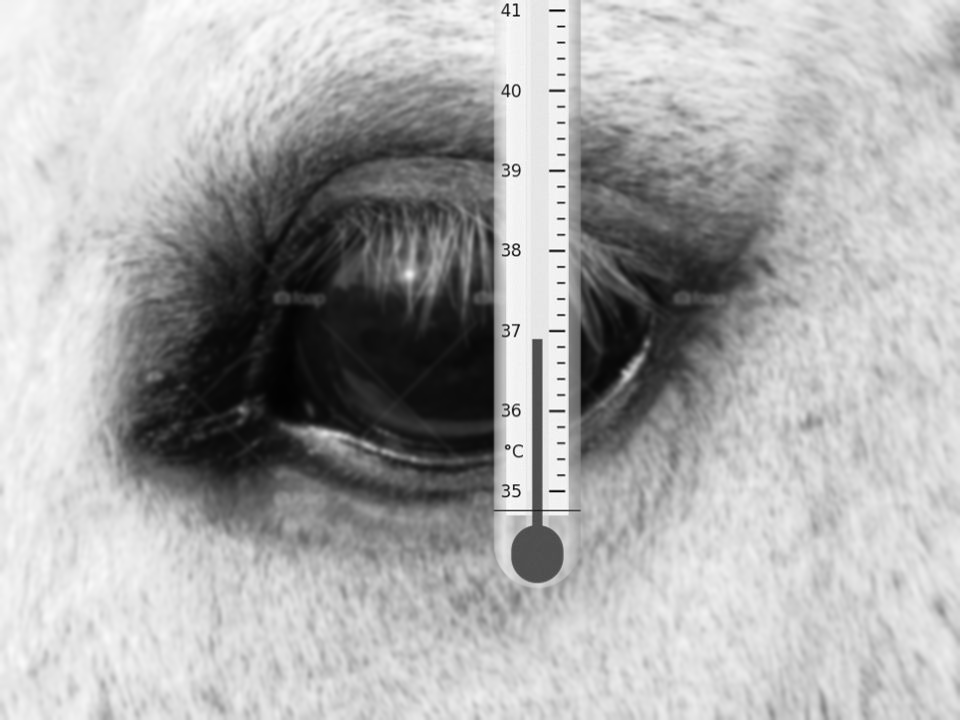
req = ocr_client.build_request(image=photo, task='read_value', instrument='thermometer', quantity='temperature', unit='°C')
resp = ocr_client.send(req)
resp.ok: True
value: 36.9 °C
